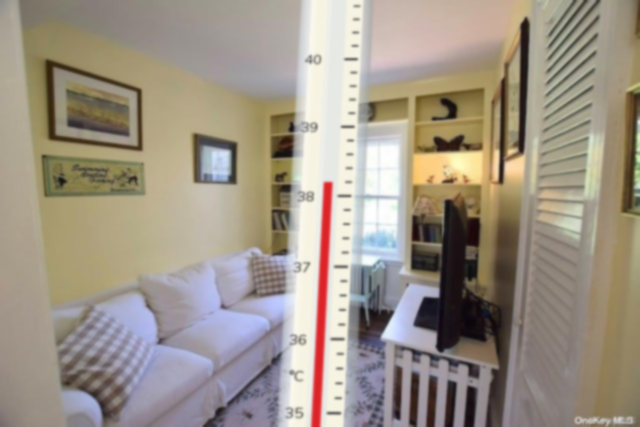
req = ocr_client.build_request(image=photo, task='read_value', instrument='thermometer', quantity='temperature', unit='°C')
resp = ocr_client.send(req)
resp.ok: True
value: 38.2 °C
